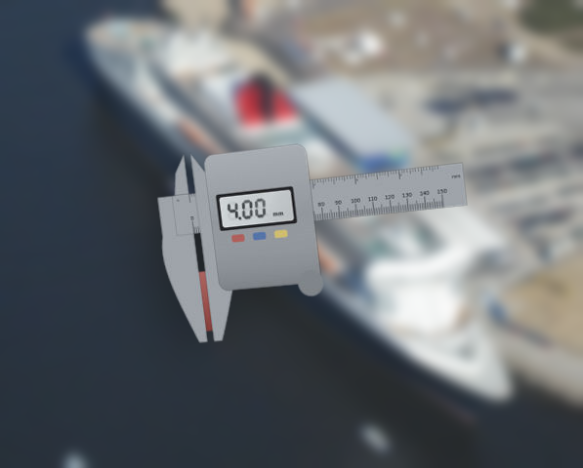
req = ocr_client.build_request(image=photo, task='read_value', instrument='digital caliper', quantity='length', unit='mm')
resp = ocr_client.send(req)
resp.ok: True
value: 4.00 mm
